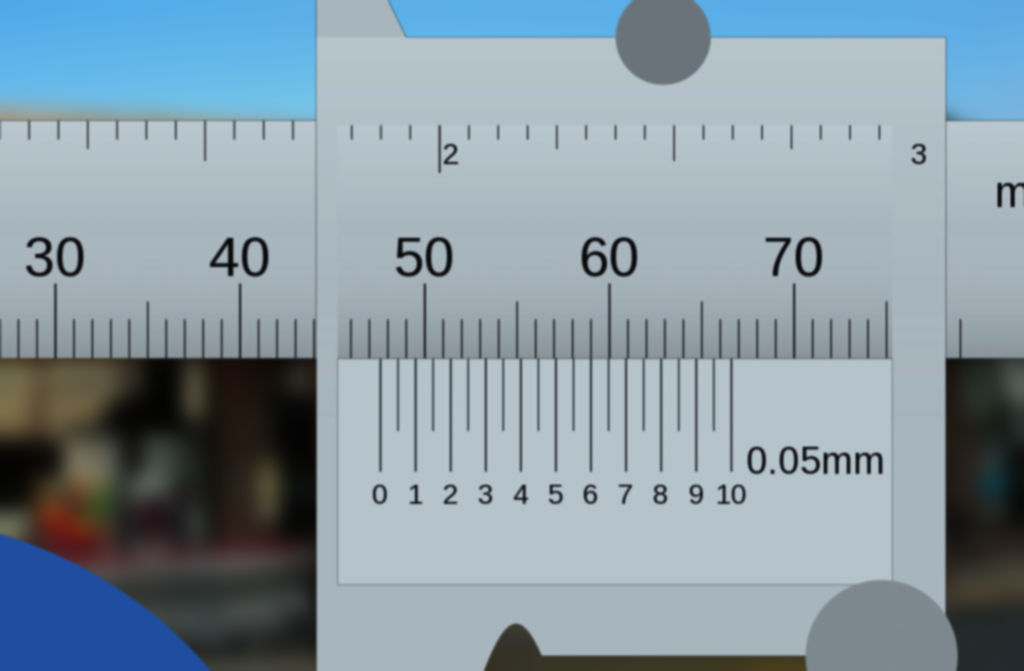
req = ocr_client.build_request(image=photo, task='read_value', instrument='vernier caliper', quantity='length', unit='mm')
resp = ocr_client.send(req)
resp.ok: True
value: 47.6 mm
